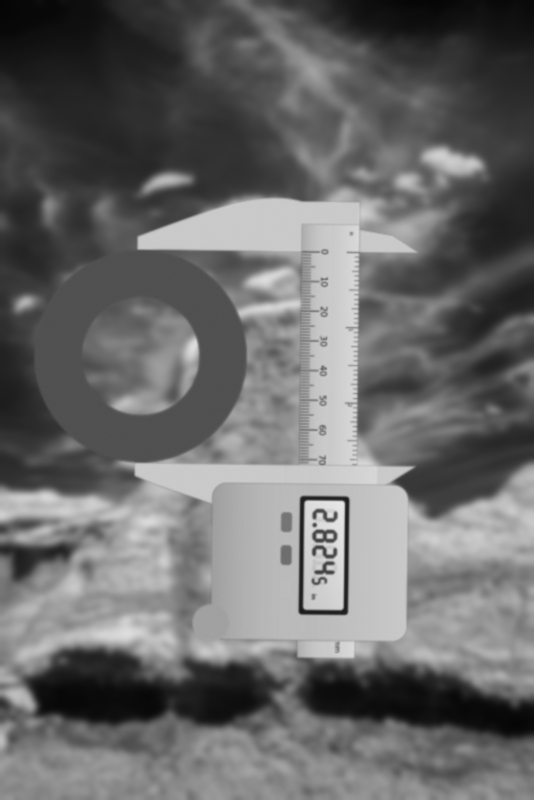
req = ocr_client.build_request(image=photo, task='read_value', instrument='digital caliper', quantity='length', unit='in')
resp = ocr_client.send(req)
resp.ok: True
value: 2.8245 in
